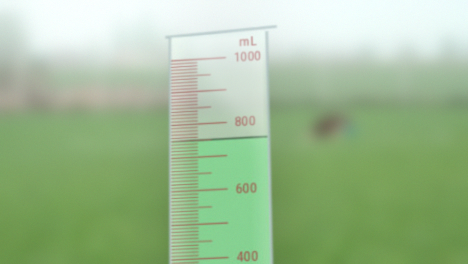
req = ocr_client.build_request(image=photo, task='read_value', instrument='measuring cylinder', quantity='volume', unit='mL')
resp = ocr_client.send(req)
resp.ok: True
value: 750 mL
